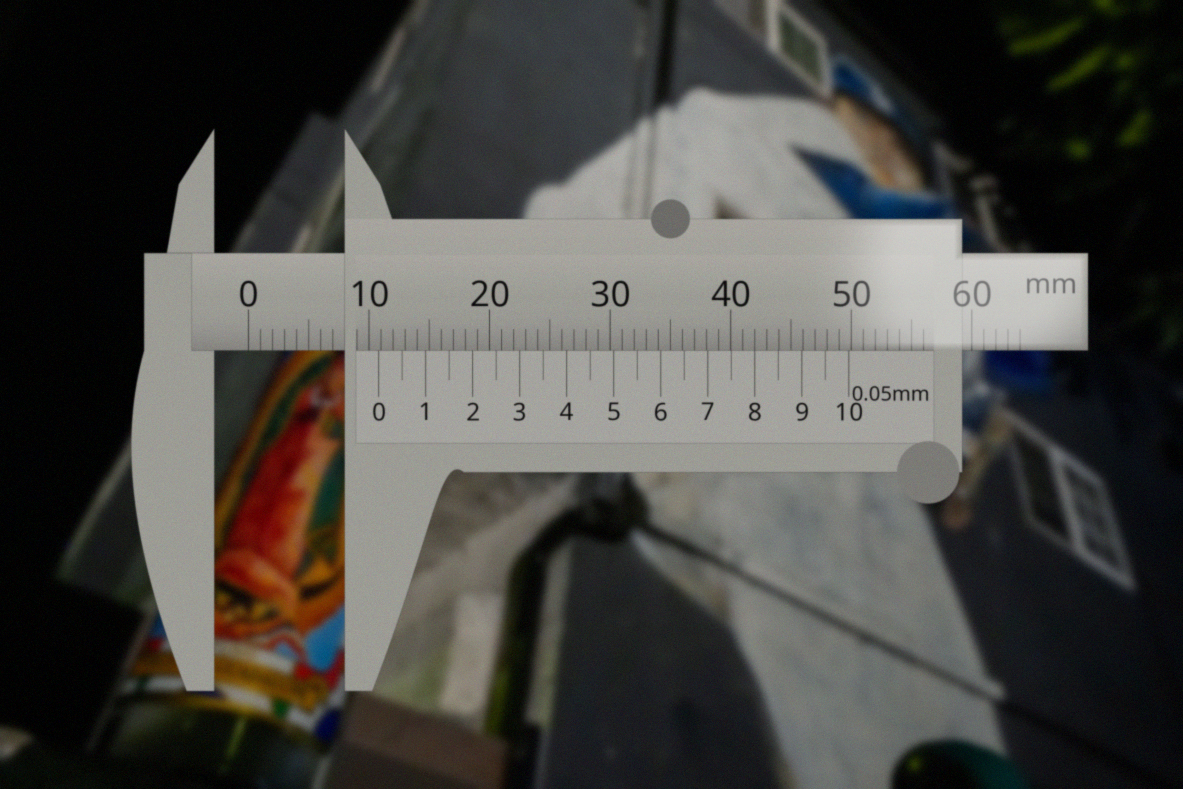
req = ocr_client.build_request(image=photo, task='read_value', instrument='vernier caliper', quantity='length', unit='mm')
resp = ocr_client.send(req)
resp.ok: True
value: 10.8 mm
